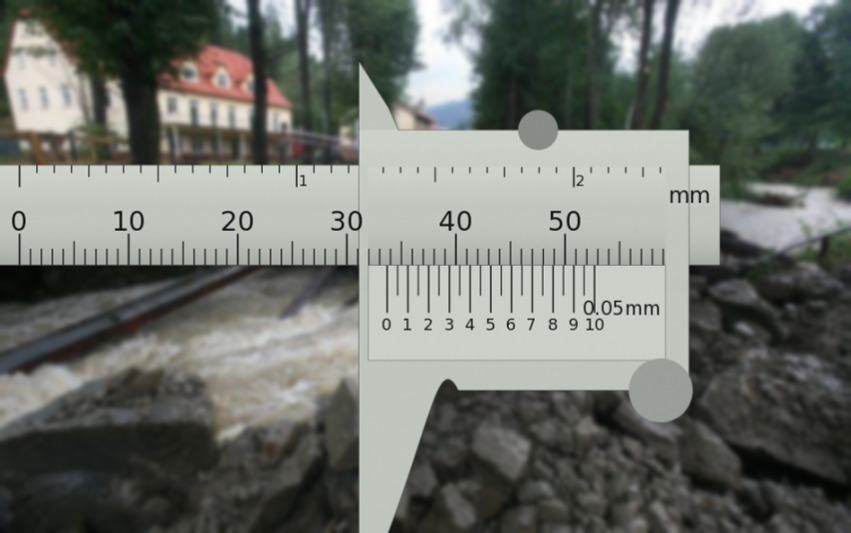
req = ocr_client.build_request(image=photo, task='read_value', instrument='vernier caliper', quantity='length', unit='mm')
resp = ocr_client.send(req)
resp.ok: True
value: 33.7 mm
